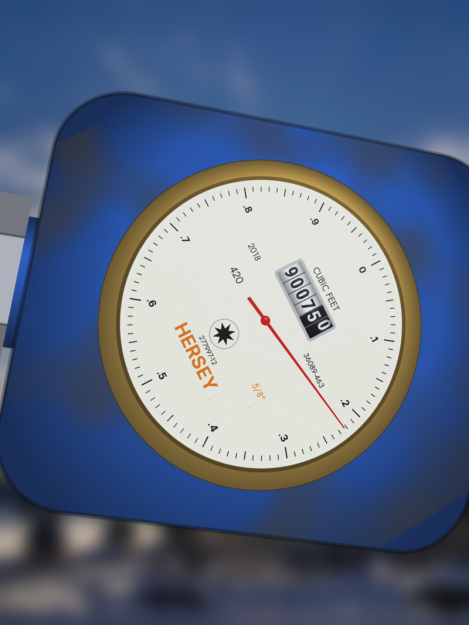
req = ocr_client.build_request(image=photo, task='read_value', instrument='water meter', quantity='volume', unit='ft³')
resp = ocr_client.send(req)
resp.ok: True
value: 900750.22 ft³
